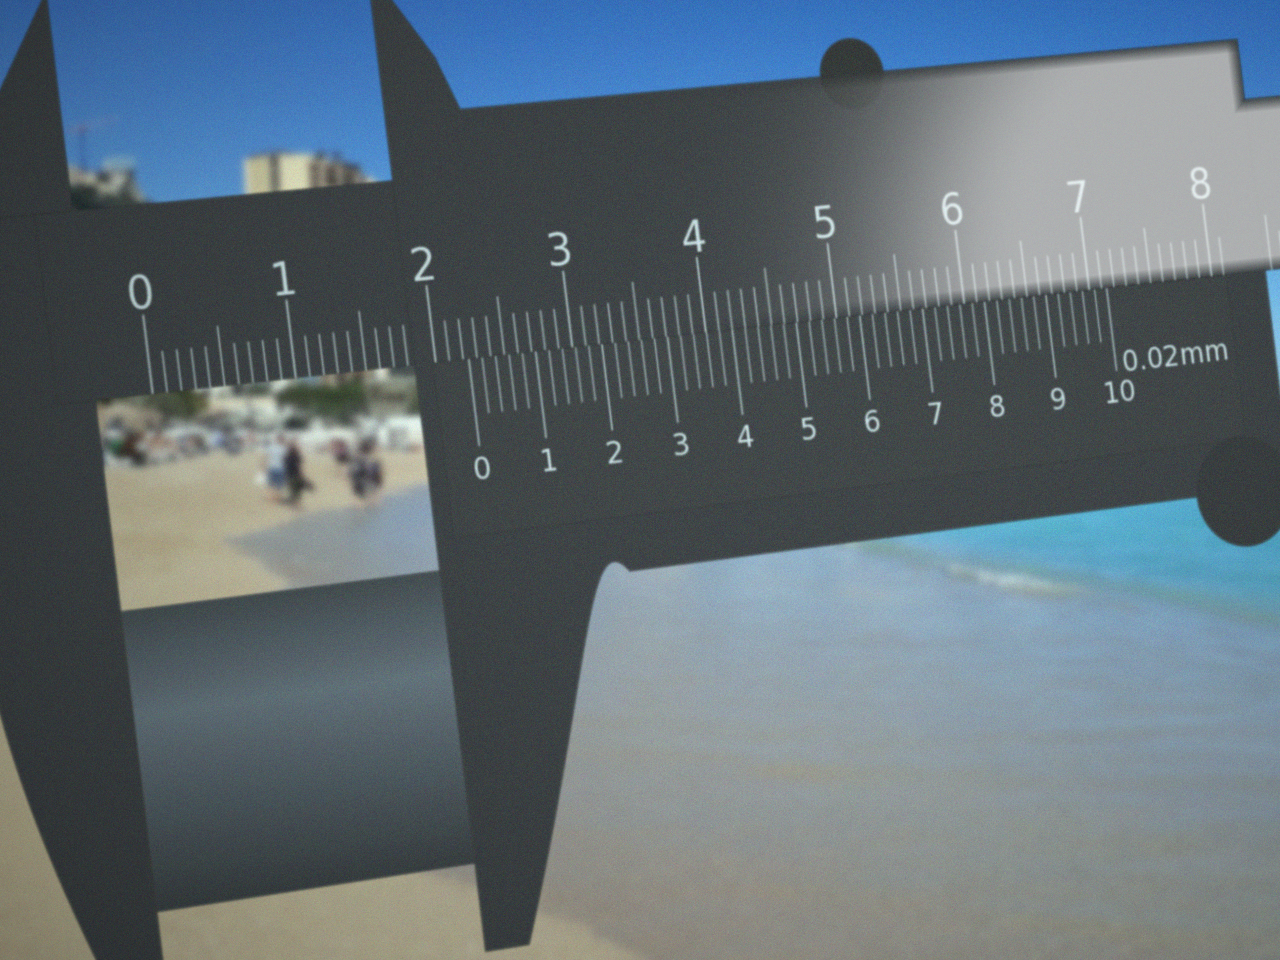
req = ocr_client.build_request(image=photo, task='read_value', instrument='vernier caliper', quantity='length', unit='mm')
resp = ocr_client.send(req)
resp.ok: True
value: 22.4 mm
